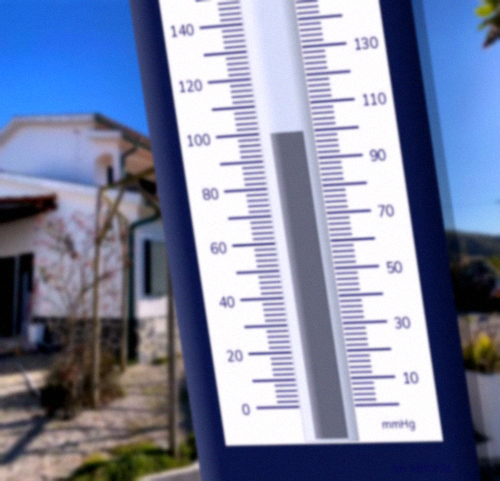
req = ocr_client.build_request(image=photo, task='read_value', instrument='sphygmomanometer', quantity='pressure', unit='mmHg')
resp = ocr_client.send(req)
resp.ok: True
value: 100 mmHg
